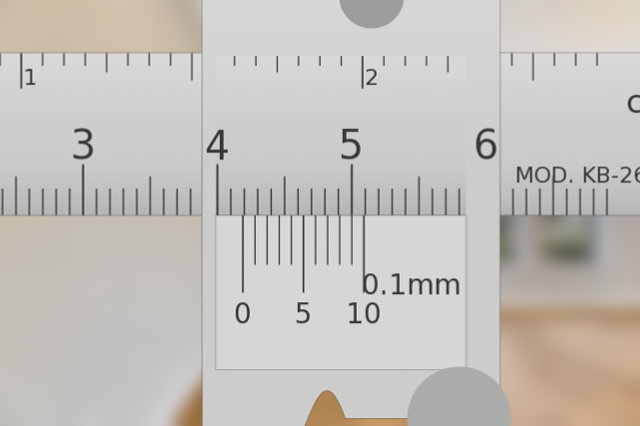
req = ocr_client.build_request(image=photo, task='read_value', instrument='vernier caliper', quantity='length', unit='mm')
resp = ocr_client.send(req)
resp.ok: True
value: 41.9 mm
